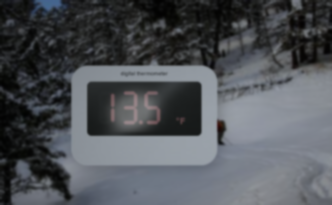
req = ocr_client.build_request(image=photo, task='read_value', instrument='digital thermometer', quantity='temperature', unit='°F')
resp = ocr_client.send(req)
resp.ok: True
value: 13.5 °F
